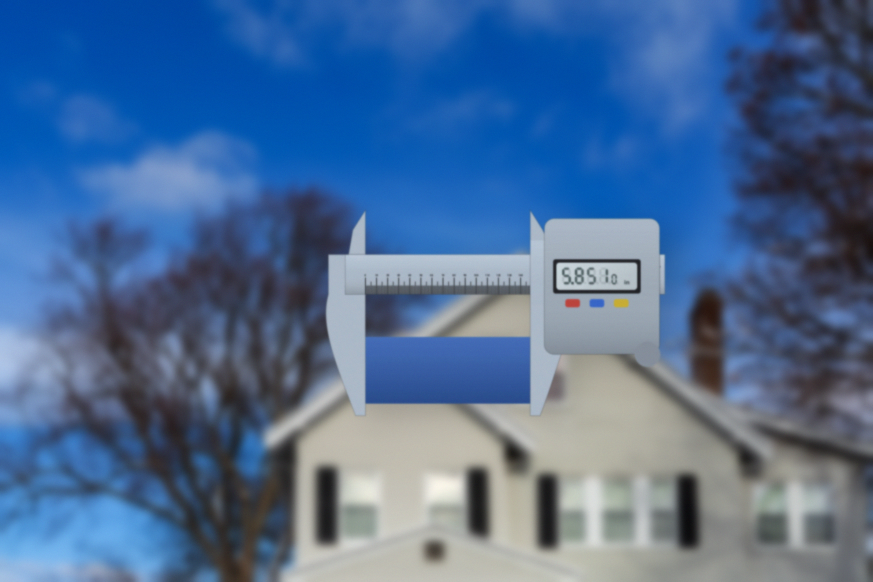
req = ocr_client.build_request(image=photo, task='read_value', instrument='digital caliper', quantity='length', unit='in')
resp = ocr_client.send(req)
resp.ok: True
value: 5.8510 in
